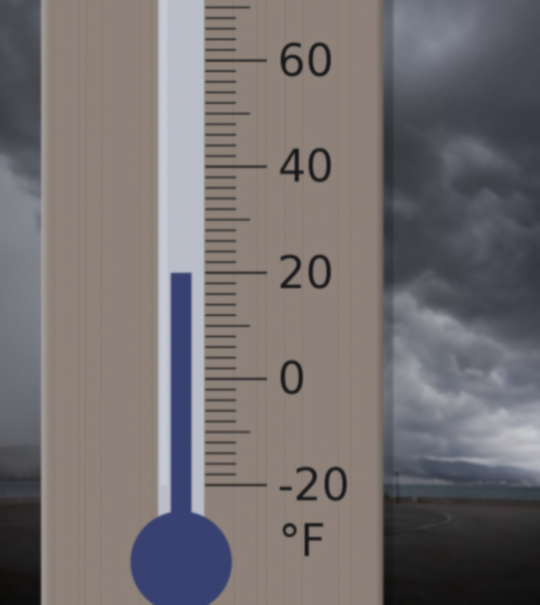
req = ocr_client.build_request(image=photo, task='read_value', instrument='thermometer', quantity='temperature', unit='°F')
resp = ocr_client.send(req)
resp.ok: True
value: 20 °F
